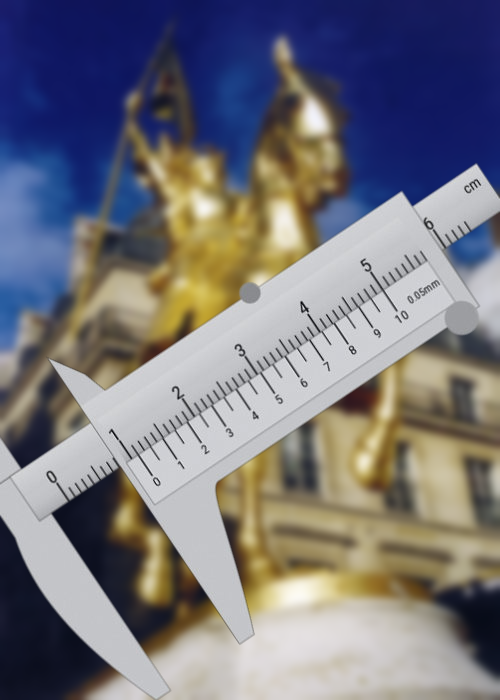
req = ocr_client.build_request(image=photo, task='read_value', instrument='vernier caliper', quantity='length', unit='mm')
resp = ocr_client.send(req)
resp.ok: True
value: 11.0 mm
